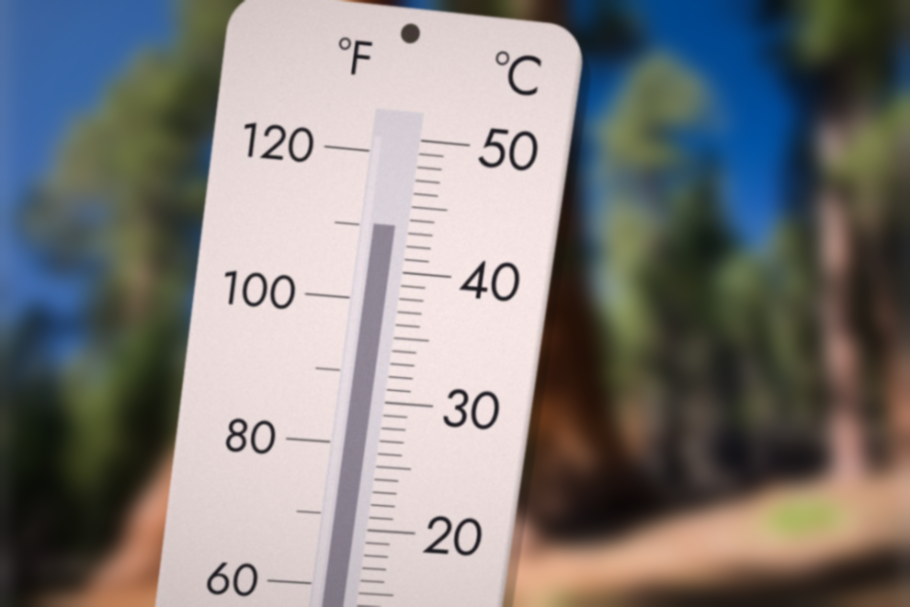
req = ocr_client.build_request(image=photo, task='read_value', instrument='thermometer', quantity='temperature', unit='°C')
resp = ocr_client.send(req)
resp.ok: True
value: 43.5 °C
